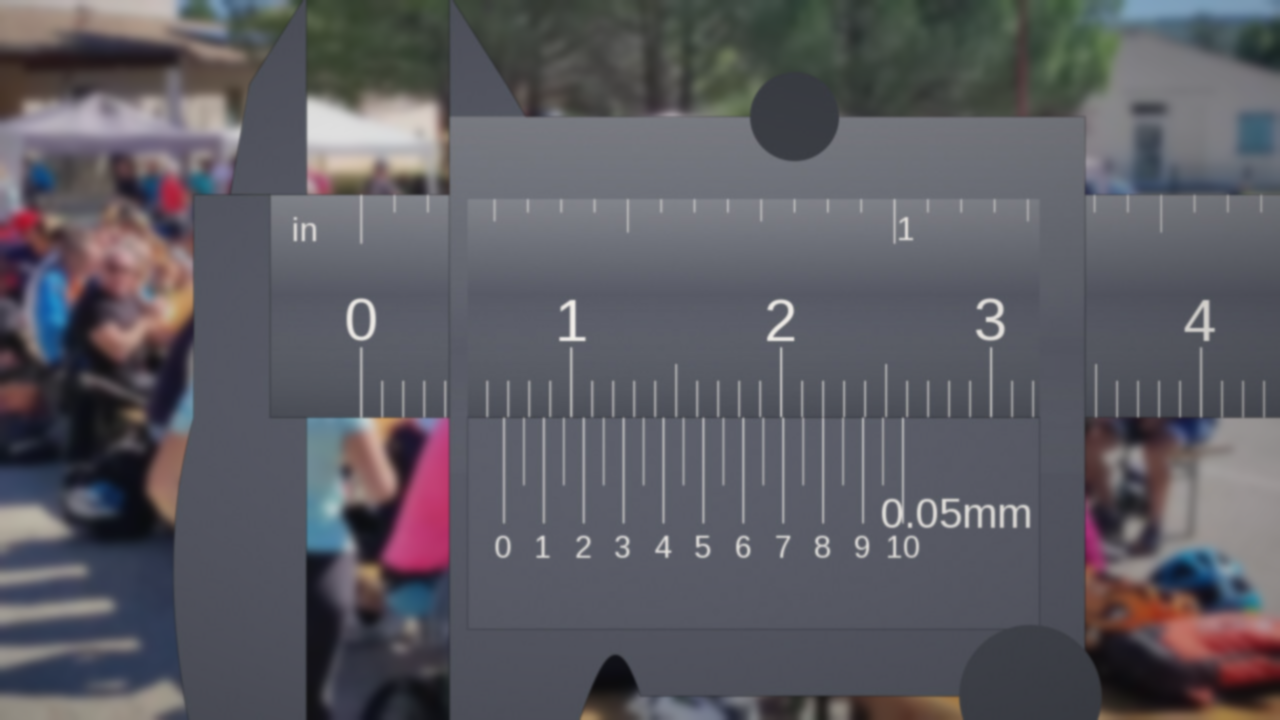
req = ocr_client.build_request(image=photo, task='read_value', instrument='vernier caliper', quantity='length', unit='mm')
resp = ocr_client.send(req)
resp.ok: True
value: 6.8 mm
